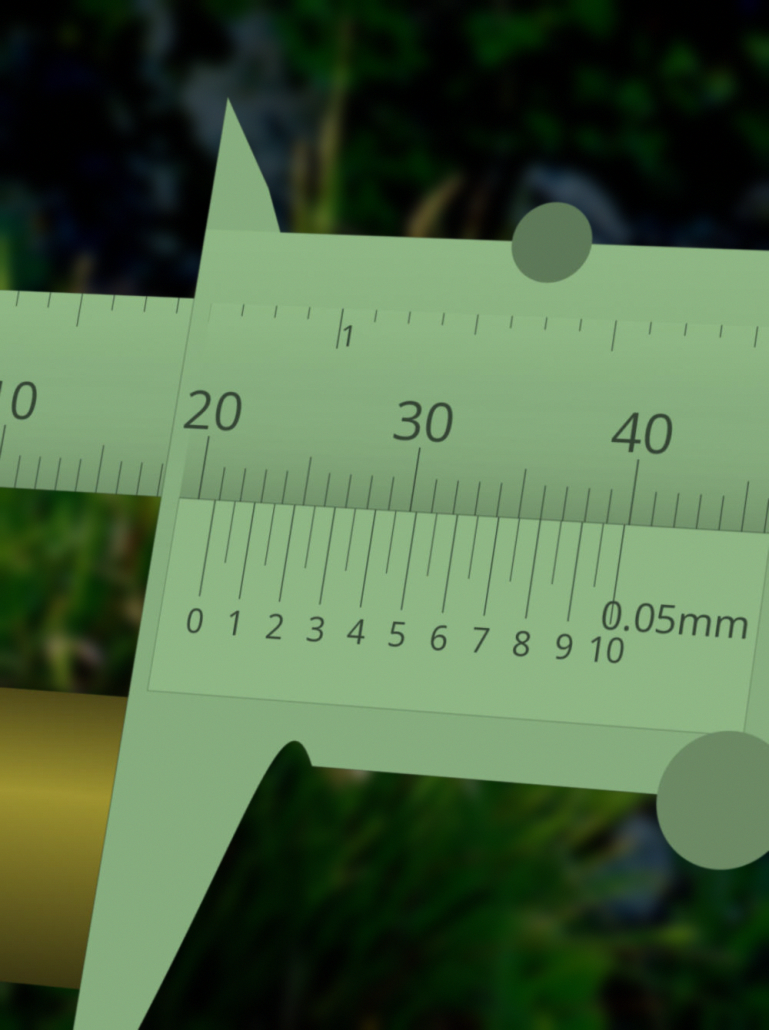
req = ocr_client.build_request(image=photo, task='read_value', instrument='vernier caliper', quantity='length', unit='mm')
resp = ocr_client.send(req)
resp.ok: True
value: 20.8 mm
